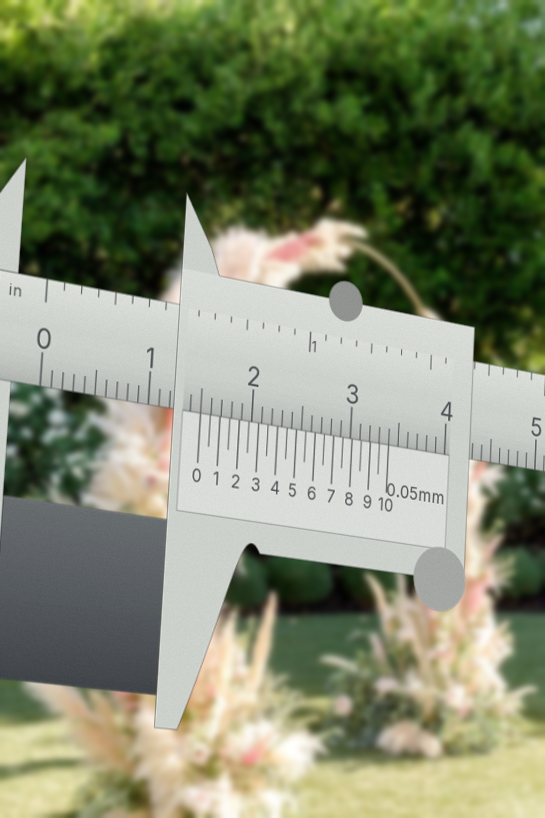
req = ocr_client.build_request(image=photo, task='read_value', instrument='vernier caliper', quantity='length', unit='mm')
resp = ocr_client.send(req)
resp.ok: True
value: 15.0 mm
